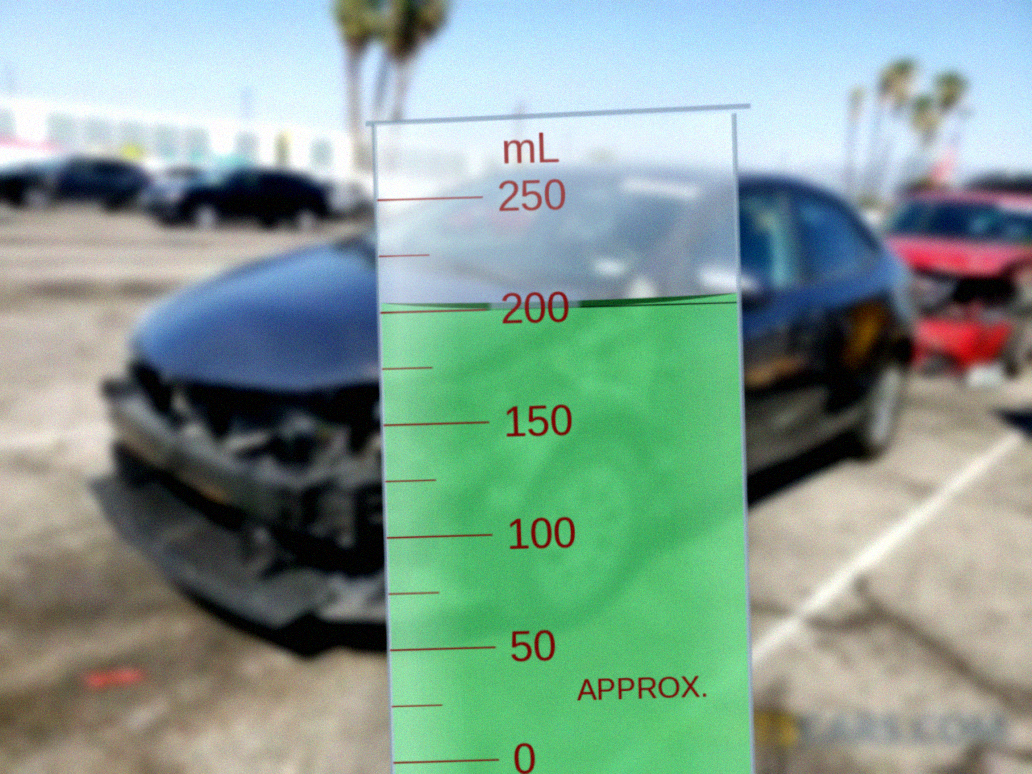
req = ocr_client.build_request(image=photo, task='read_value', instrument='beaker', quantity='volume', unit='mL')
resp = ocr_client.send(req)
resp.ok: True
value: 200 mL
